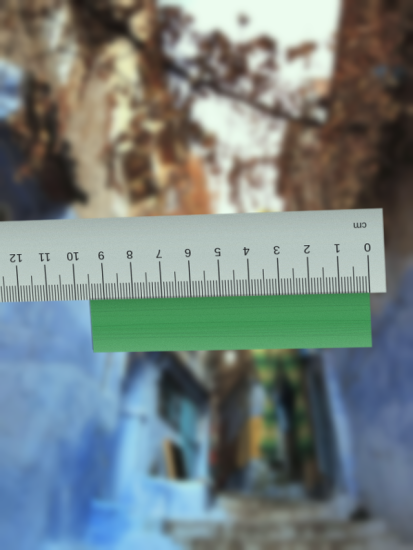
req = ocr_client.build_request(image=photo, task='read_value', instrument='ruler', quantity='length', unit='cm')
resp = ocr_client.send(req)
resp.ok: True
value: 9.5 cm
